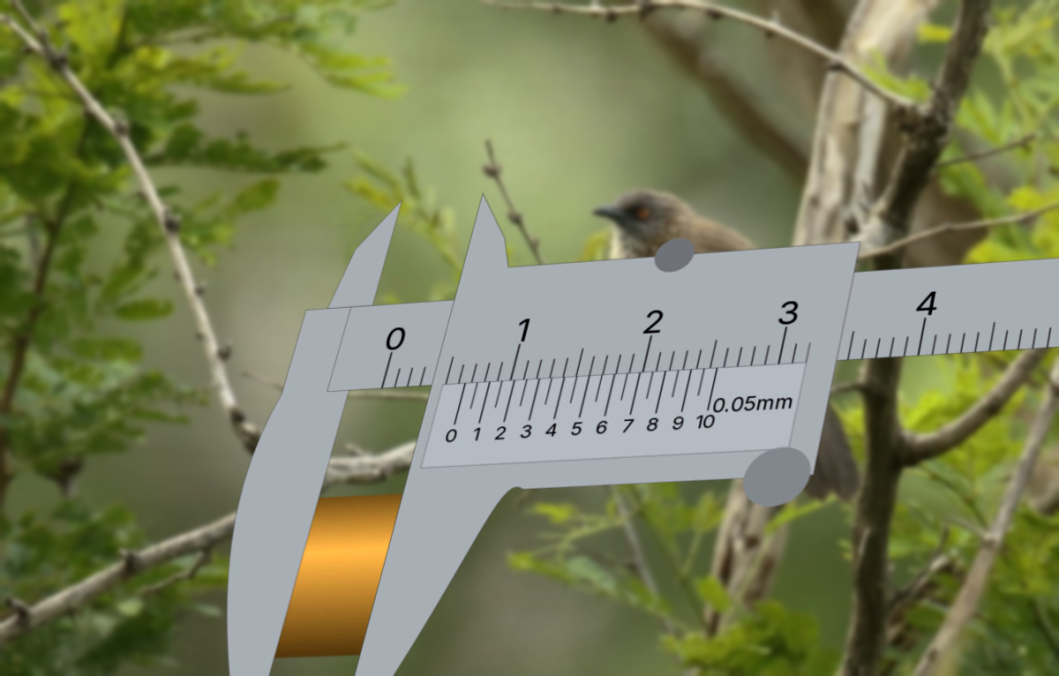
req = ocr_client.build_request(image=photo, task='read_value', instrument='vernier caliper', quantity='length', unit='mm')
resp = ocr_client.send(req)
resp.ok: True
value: 6.5 mm
